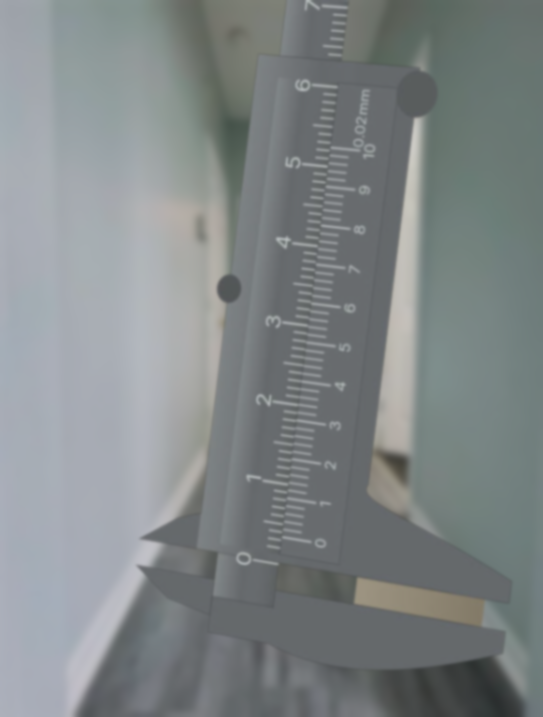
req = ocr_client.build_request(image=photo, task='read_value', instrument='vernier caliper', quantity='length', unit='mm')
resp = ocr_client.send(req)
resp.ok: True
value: 3.4 mm
